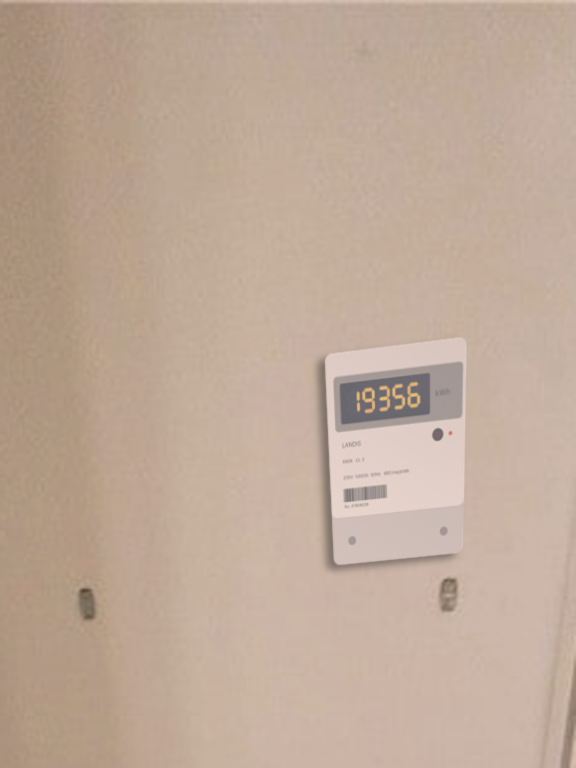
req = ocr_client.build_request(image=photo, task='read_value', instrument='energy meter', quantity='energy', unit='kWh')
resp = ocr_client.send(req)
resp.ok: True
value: 19356 kWh
